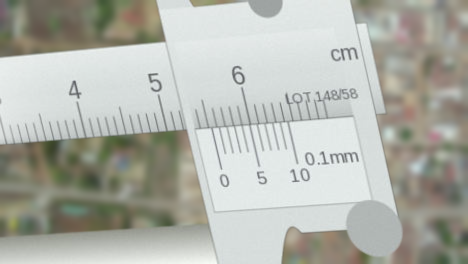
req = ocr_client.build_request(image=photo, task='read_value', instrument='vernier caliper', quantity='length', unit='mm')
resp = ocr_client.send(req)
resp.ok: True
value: 55.4 mm
